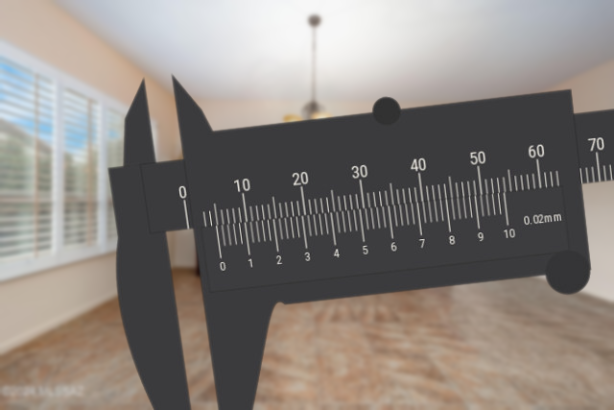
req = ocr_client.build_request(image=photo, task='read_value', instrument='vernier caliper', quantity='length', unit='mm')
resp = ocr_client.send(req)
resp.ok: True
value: 4.8 mm
